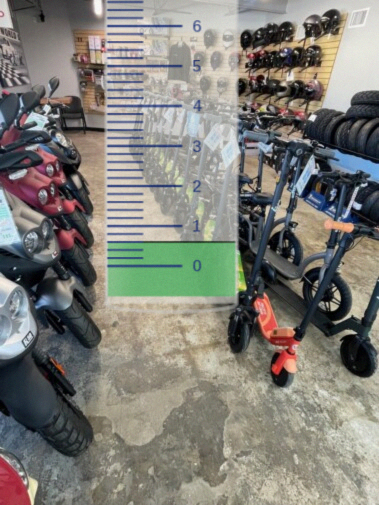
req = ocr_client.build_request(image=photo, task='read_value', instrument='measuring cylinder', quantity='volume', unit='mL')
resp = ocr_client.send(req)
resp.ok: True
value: 0.6 mL
